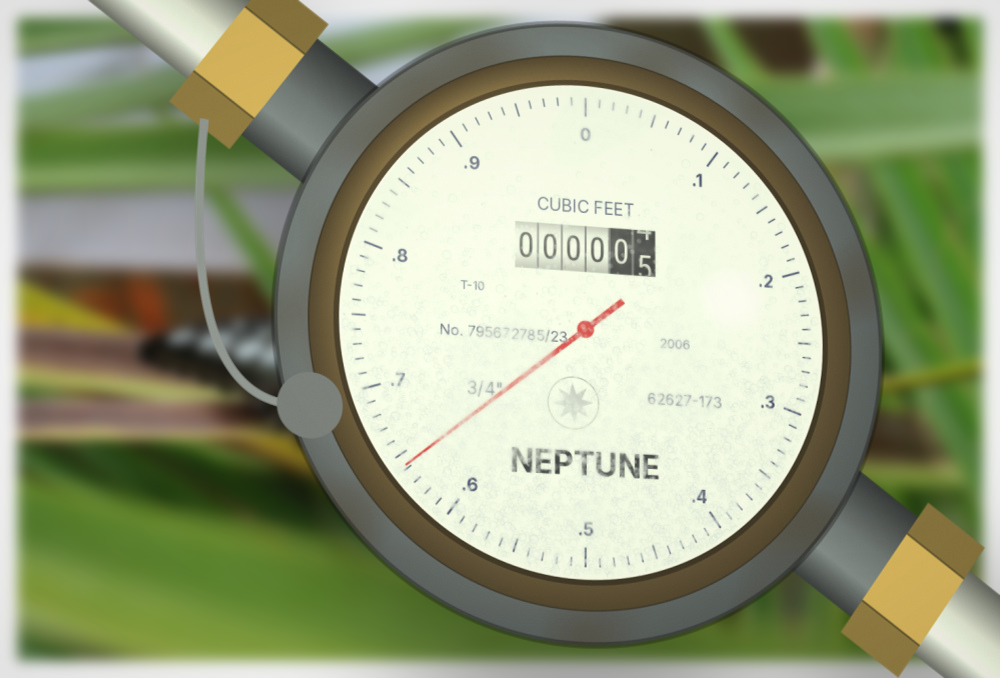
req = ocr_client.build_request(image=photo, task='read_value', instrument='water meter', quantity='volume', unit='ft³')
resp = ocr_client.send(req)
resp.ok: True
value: 4.64 ft³
